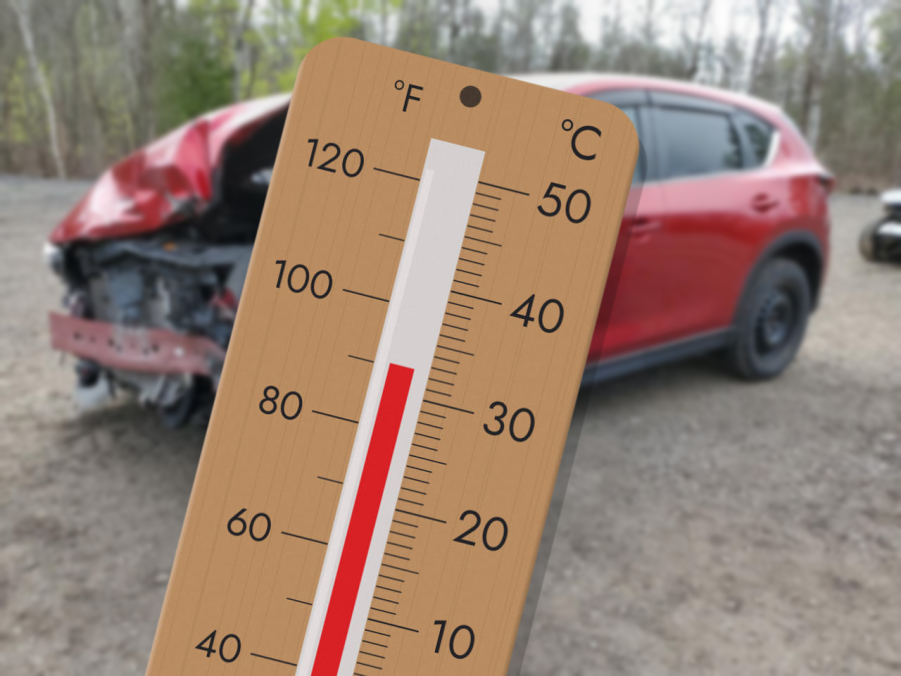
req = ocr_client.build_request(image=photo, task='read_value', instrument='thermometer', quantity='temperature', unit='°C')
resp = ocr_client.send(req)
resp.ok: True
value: 32.5 °C
